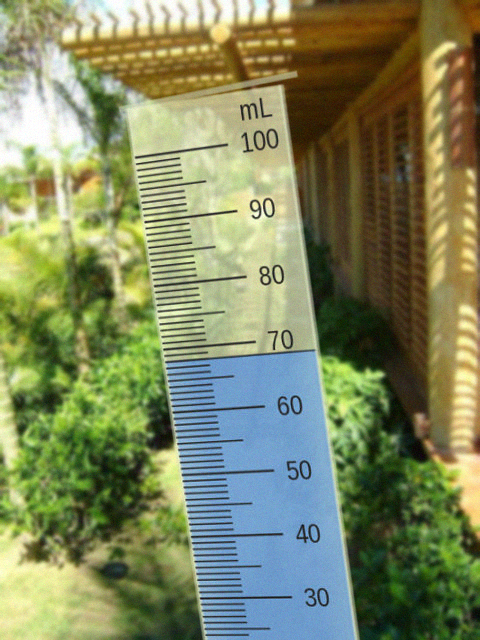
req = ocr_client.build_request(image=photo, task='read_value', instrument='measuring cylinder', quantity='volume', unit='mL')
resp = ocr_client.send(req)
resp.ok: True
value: 68 mL
